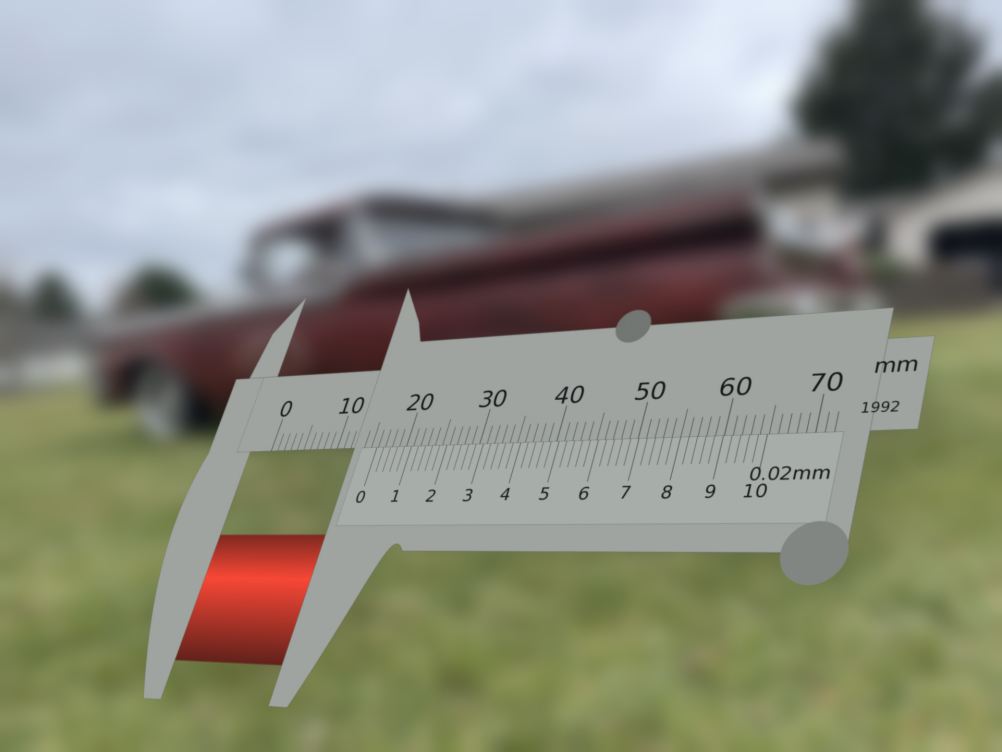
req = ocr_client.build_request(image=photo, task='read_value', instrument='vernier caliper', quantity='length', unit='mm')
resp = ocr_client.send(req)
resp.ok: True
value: 15.8 mm
